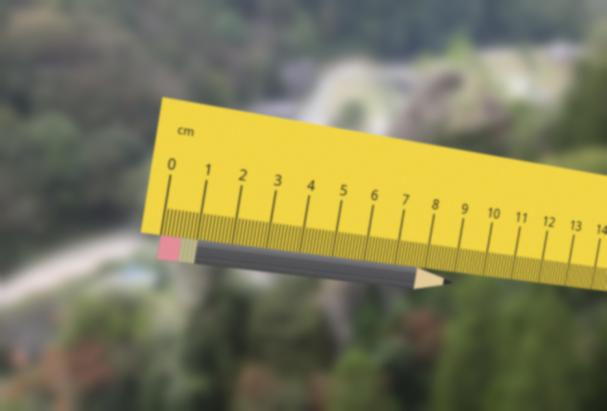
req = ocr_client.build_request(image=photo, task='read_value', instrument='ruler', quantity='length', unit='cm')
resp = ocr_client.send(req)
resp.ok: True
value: 9 cm
